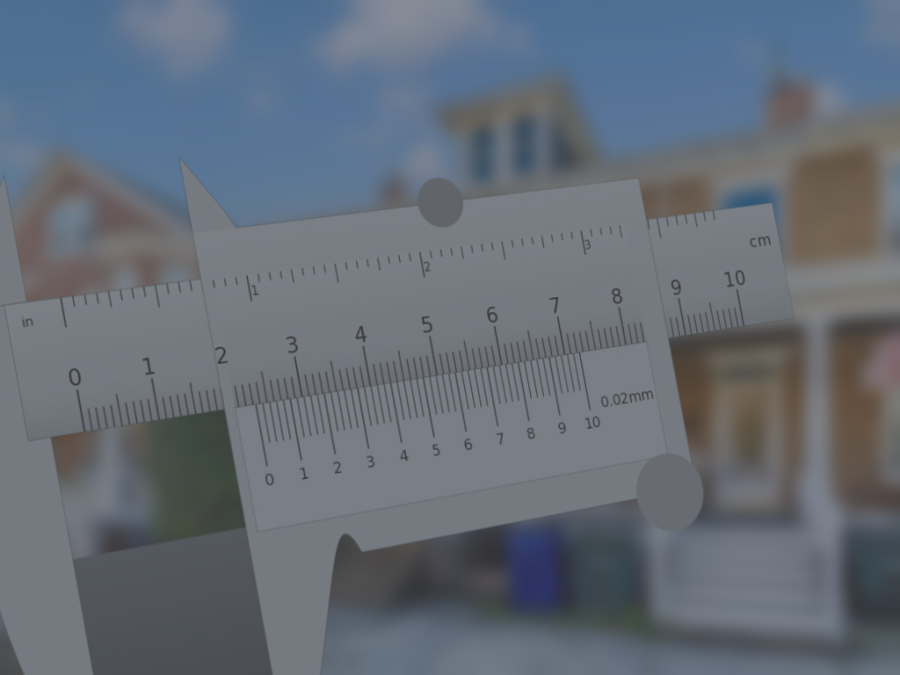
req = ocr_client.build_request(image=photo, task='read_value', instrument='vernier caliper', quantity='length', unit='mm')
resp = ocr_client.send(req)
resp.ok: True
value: 23.4 mm
